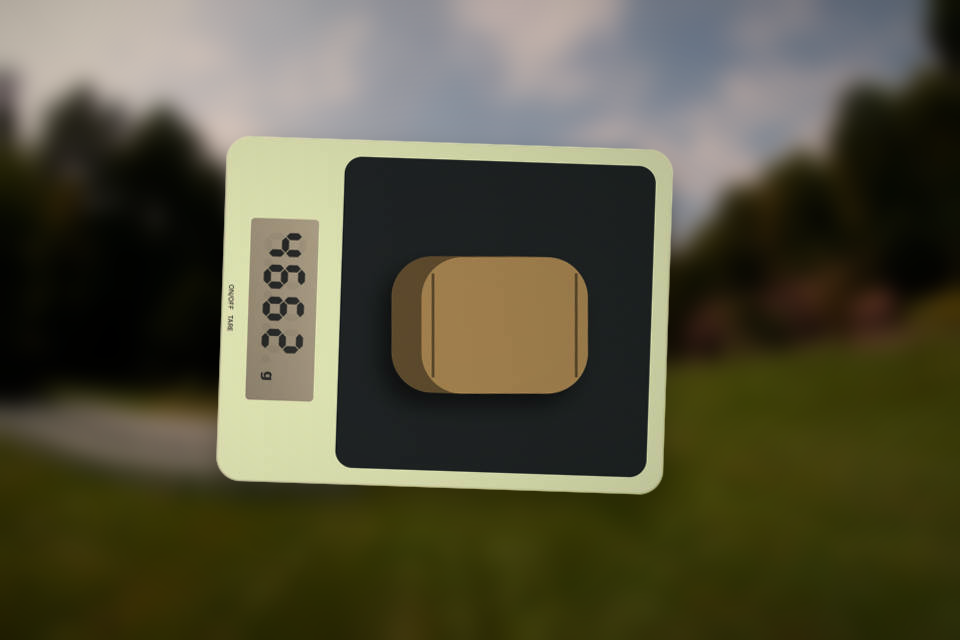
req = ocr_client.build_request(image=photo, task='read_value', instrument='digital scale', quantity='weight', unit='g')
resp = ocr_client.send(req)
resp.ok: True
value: 4662 g
